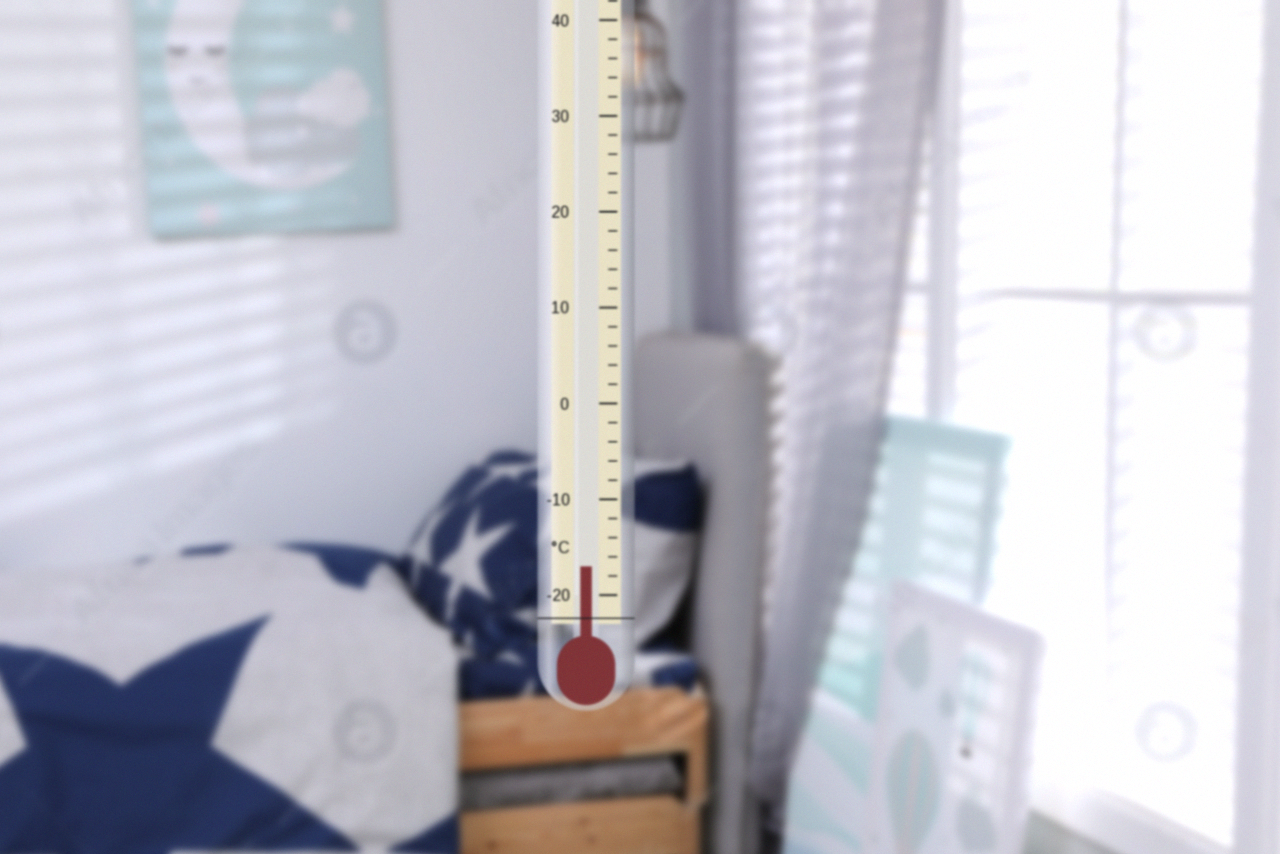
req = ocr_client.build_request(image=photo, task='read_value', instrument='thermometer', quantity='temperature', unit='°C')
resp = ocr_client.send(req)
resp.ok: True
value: -17 °C
